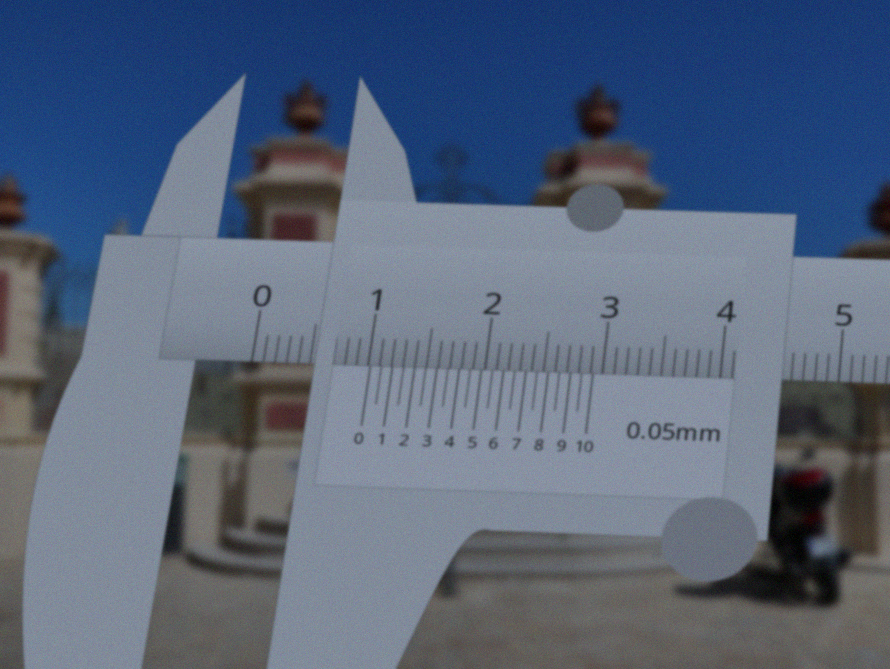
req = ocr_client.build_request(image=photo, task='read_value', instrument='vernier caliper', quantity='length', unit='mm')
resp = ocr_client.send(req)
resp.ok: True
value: 10.2 mm
